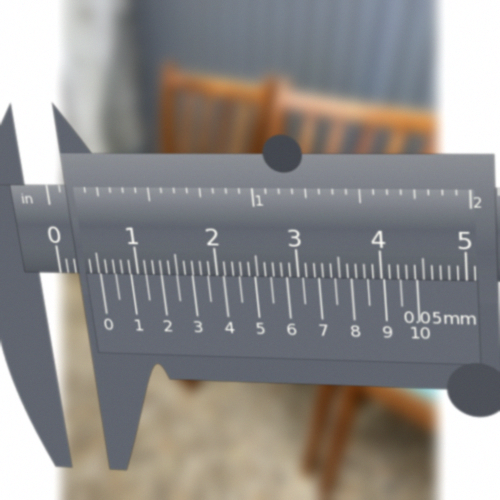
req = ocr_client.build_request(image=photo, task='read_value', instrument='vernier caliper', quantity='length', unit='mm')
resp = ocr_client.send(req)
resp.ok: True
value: 5.2 mm
